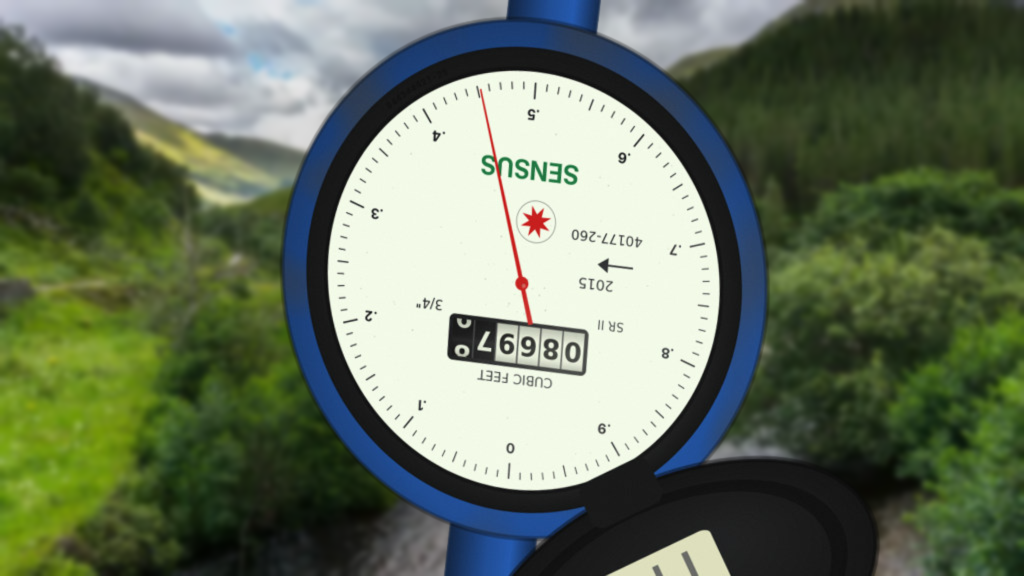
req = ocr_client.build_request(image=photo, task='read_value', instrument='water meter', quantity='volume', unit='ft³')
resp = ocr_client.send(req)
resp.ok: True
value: 86978.45 ft³
